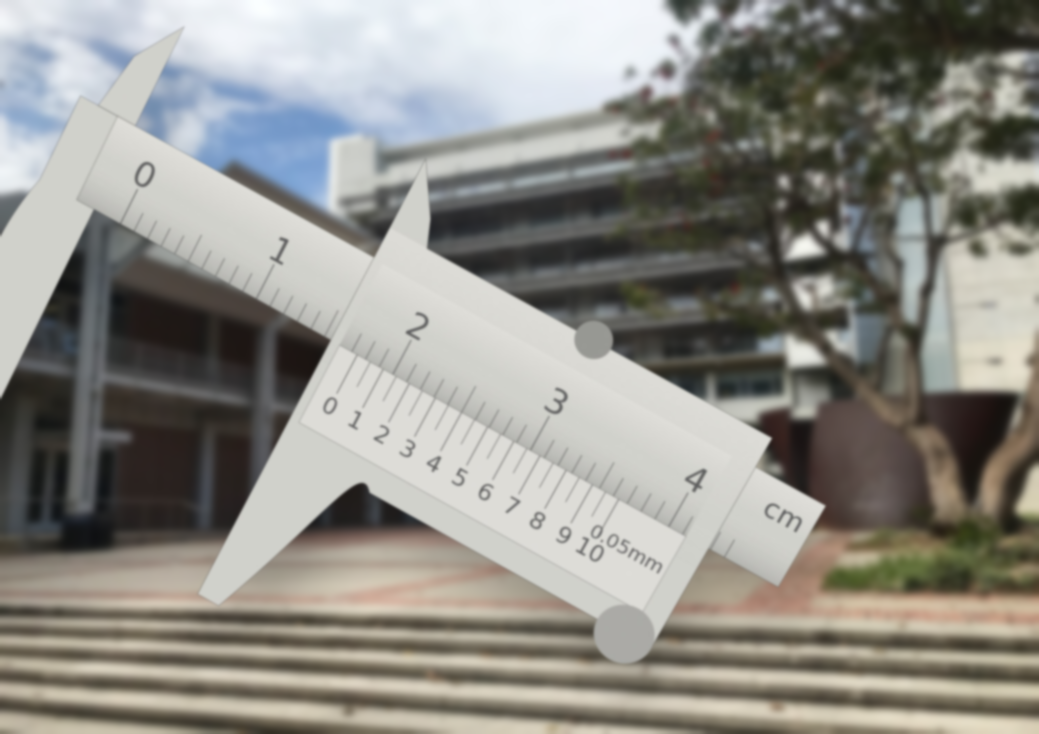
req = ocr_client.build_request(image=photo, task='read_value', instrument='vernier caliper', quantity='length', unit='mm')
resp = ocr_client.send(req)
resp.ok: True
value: 17.4 mm
